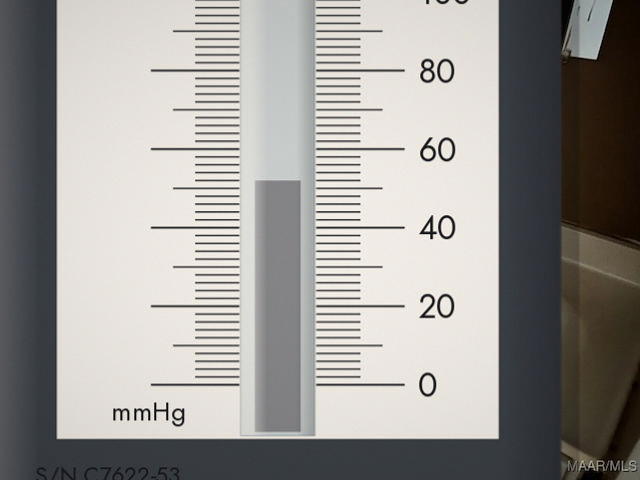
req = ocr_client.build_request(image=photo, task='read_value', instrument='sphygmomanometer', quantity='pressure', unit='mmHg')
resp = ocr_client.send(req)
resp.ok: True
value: 52 mmHg
